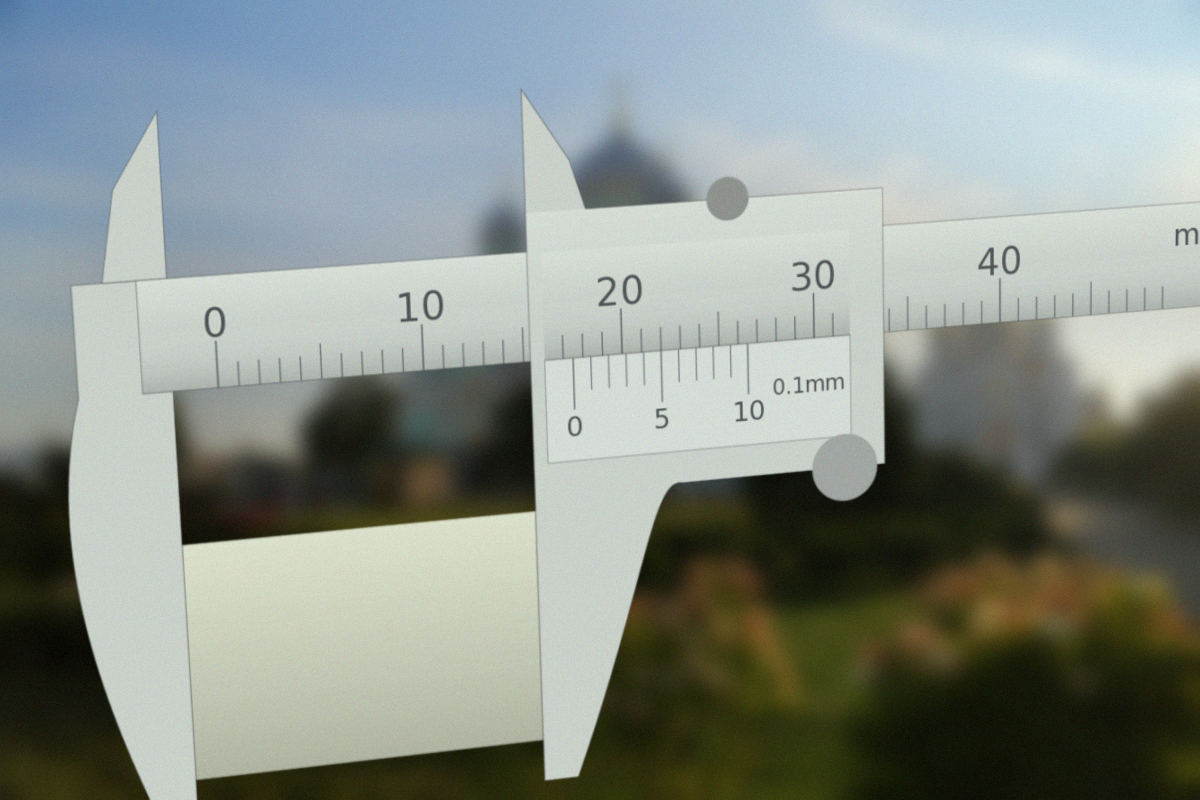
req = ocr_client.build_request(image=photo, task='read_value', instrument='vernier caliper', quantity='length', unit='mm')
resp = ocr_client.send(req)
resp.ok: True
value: 17.5 mm
